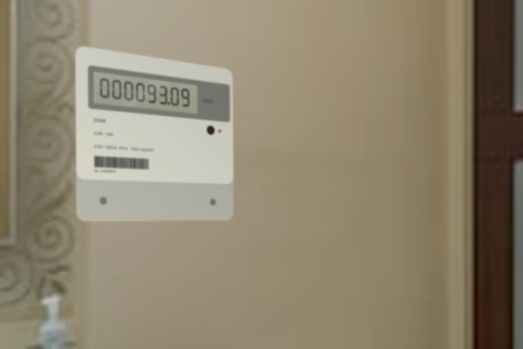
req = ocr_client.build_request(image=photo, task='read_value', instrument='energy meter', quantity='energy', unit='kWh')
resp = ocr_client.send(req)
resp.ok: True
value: 93.09 kWh
